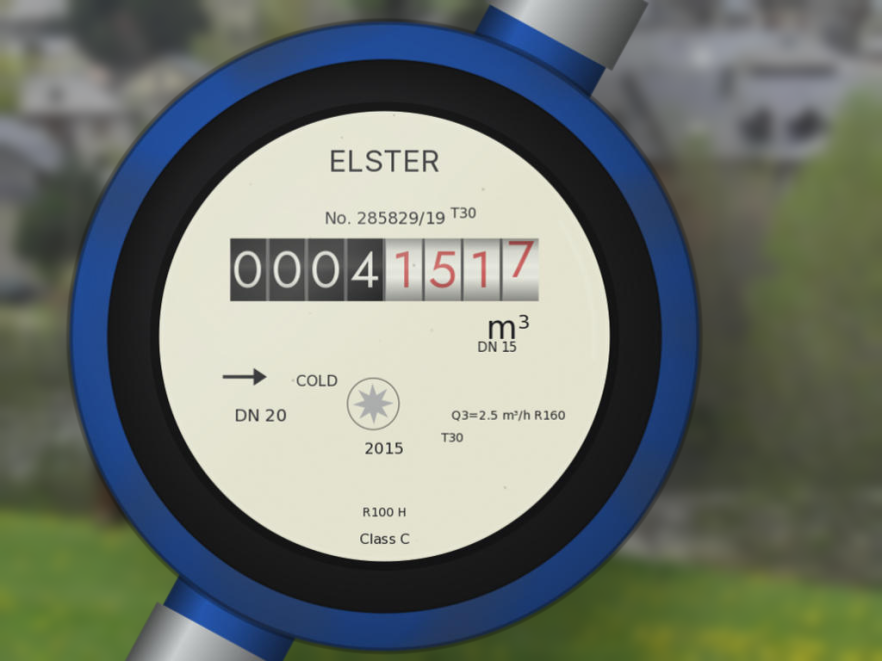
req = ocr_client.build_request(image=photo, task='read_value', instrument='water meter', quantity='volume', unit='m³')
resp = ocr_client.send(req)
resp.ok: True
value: 4.1517 m³
